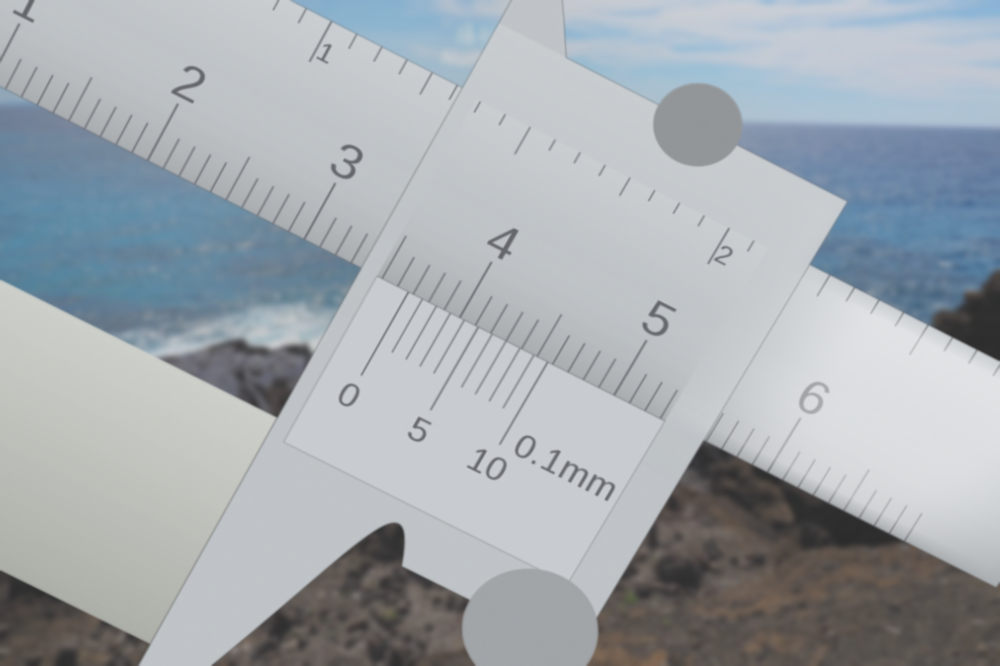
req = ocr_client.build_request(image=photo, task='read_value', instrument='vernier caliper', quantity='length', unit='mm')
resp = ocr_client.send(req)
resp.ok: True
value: 36.7 mm
